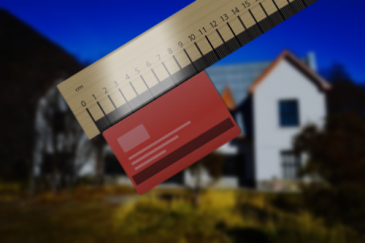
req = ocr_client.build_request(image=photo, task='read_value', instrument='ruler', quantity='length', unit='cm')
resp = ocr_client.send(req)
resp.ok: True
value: 9.5 cm
